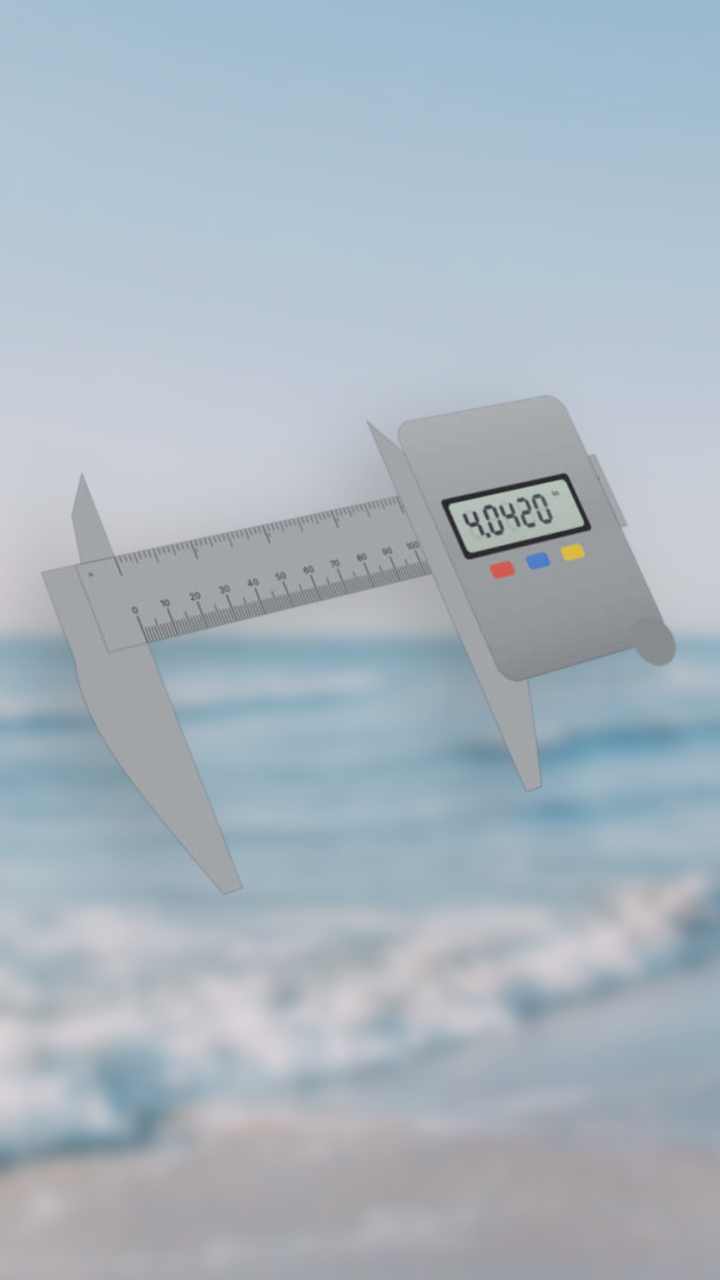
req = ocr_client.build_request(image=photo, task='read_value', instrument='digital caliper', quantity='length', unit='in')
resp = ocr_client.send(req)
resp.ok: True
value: 4.0420 in
